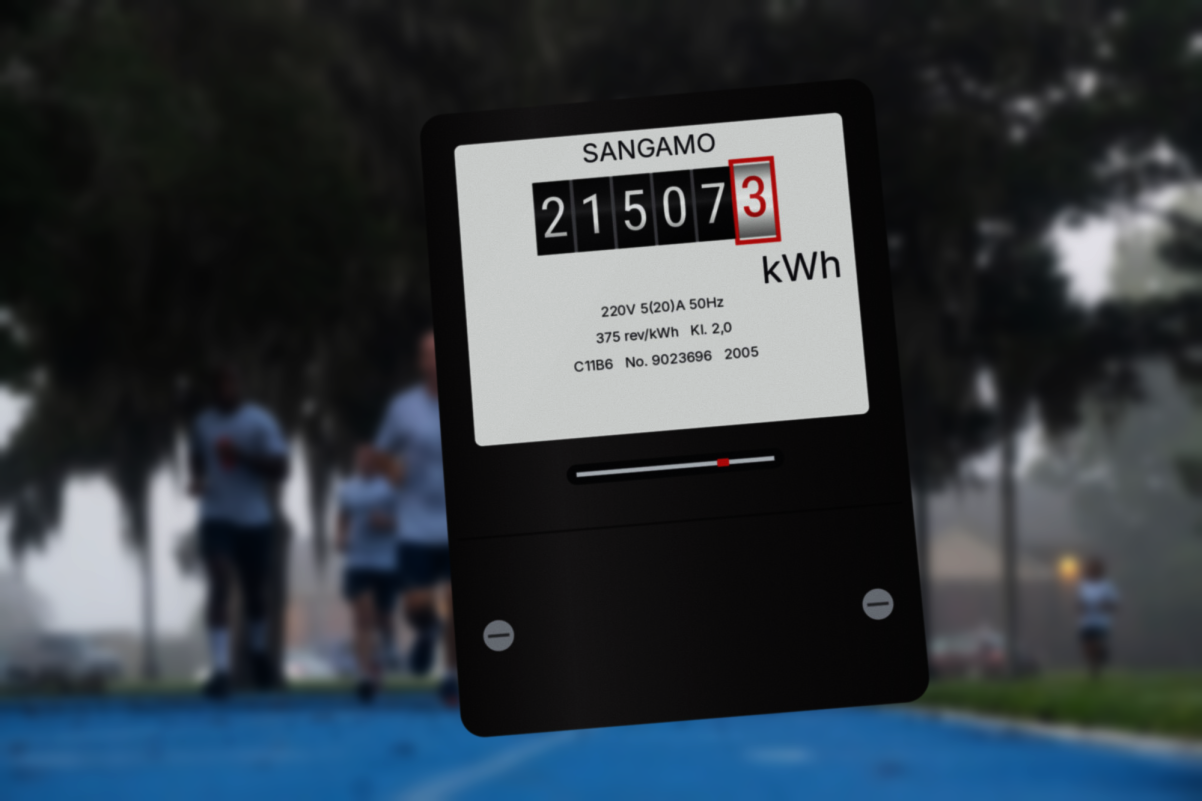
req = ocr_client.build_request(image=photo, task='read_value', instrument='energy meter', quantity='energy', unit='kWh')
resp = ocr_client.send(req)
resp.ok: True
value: 21507.3 kWh
